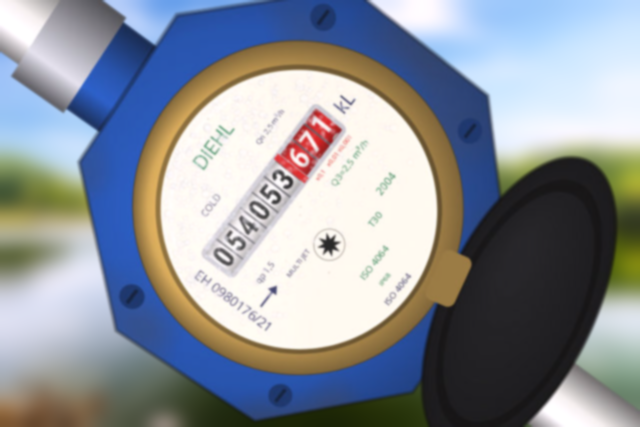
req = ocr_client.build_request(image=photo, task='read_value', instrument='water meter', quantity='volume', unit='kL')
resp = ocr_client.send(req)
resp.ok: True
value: 54053.671 kL
